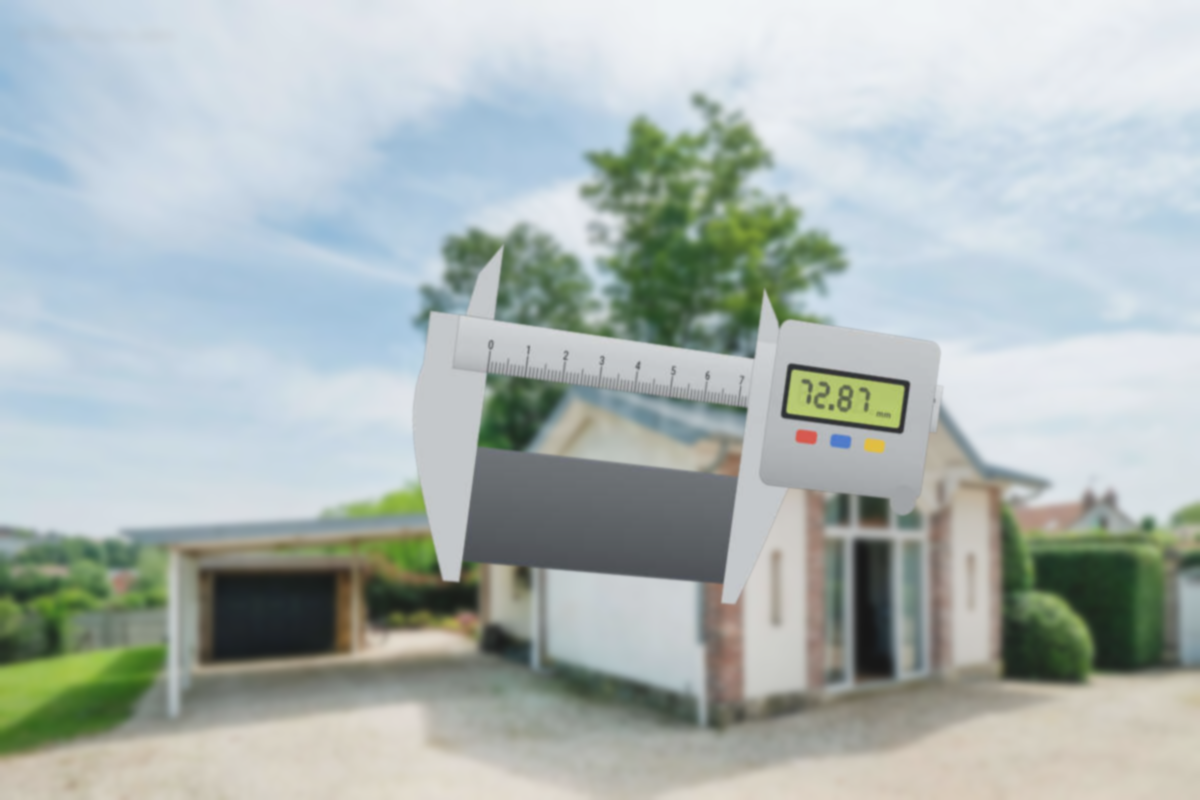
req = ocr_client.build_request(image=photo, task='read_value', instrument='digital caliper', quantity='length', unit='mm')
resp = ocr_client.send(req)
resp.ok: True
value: 72.87 mm
